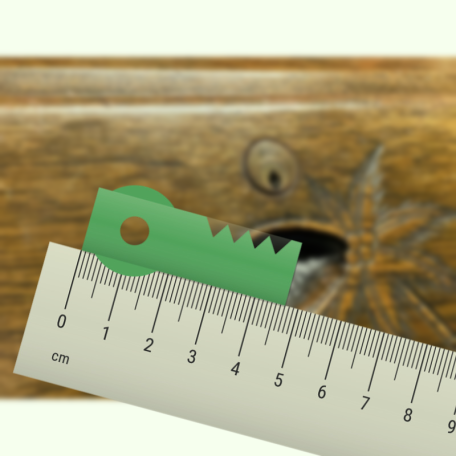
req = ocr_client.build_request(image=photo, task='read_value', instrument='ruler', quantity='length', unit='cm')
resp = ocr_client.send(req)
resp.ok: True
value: 4.7 cm
